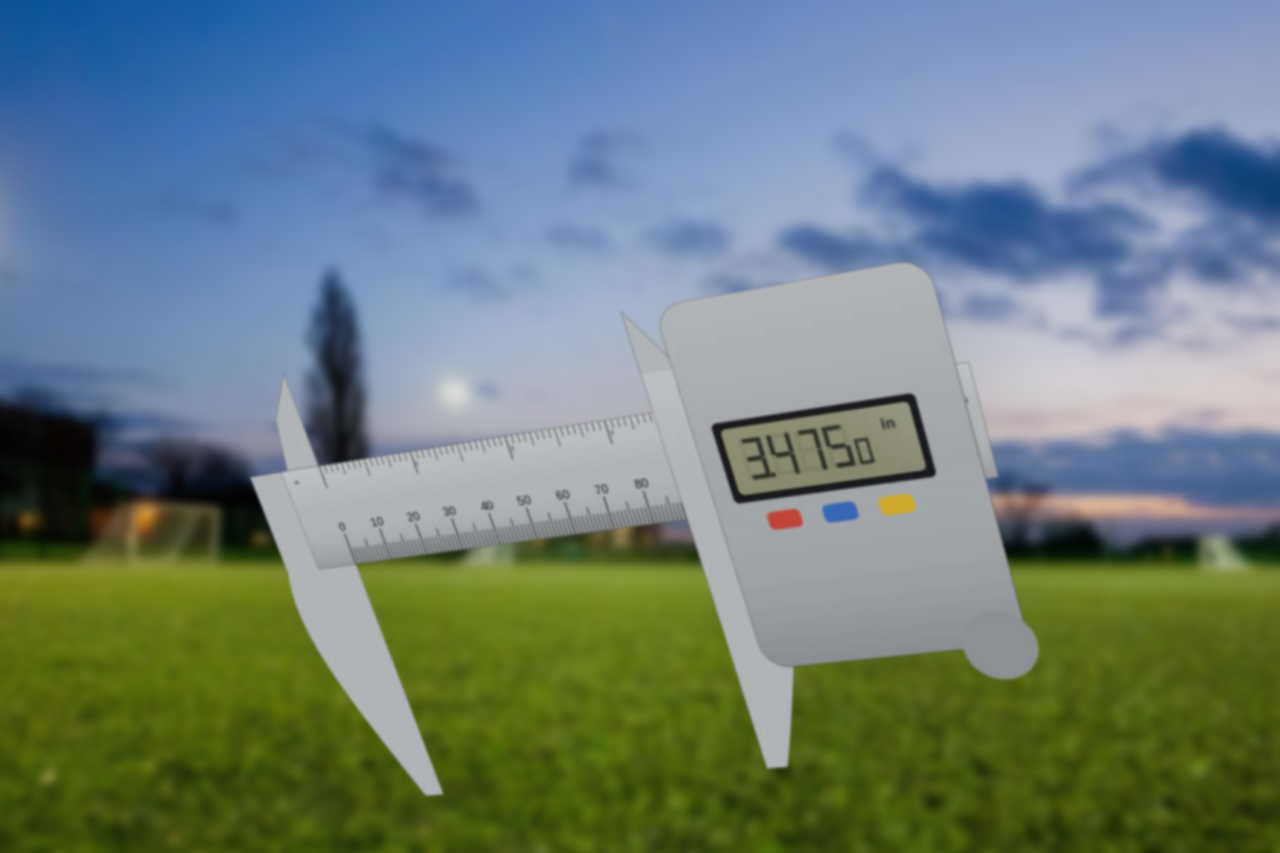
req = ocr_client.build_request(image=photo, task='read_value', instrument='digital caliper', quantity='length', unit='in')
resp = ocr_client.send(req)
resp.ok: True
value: 3.4750 in
